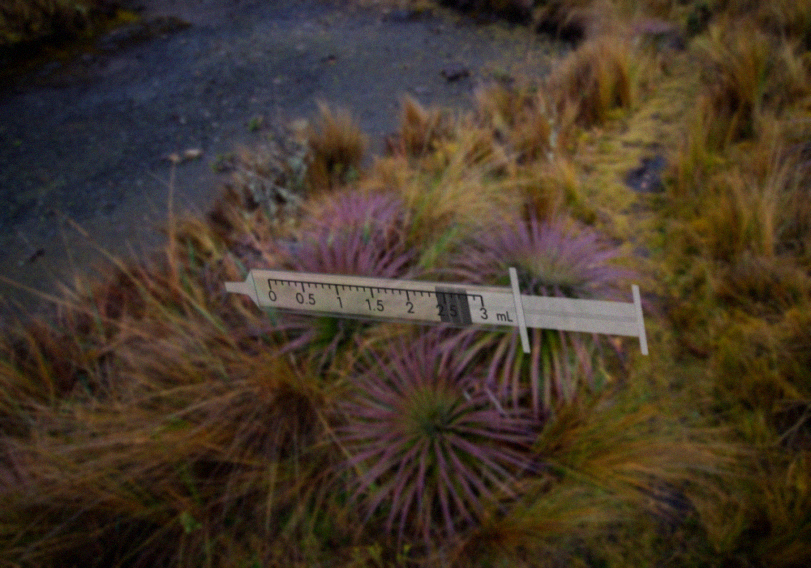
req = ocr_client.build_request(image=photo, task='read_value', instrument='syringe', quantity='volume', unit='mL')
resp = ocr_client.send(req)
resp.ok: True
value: 2.4 mL
